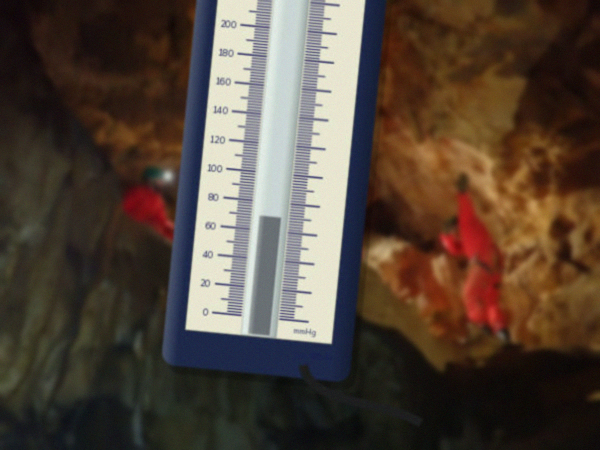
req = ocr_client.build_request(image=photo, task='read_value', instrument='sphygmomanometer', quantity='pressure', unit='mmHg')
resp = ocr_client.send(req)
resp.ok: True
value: 70 mmHg
